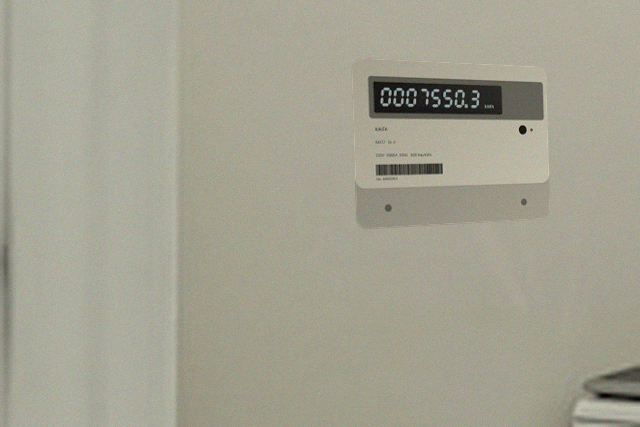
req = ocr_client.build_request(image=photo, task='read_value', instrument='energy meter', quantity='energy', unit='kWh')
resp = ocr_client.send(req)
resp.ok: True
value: 7550.3 kWh
